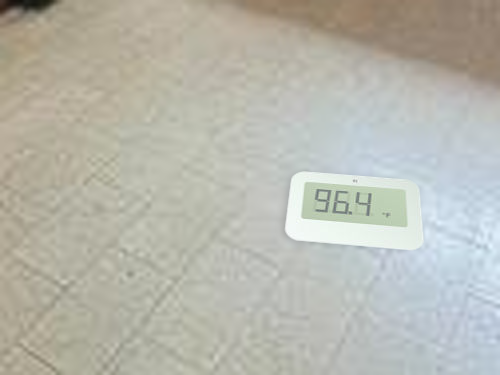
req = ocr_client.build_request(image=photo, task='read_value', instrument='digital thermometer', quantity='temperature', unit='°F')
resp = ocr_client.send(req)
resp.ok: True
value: 96.4 °F
